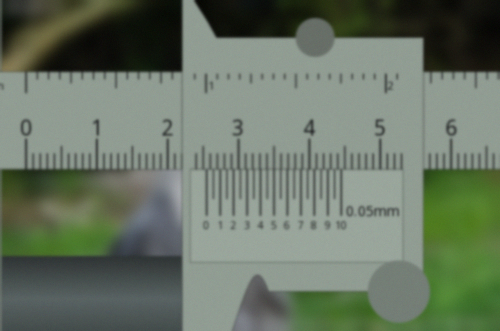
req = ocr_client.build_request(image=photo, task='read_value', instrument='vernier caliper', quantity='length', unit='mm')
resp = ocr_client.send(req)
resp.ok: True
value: 25.5 mm
